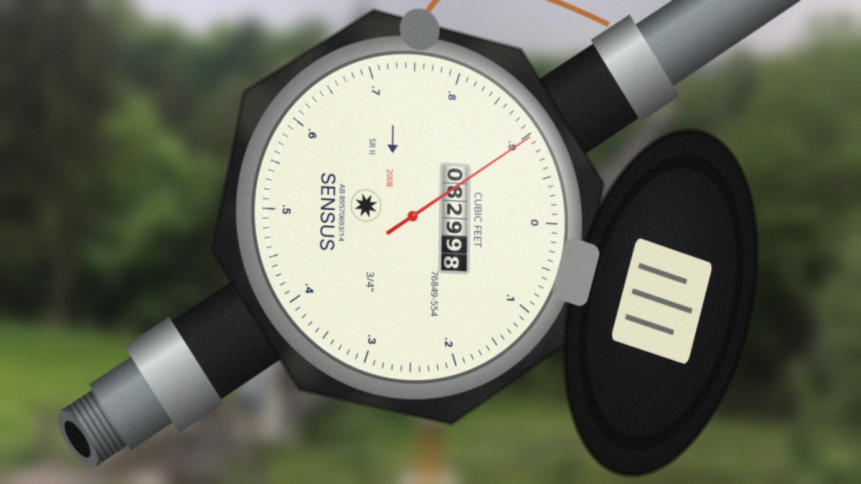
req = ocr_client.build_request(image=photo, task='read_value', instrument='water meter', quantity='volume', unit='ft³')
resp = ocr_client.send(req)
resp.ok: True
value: 82997.90 ft³
